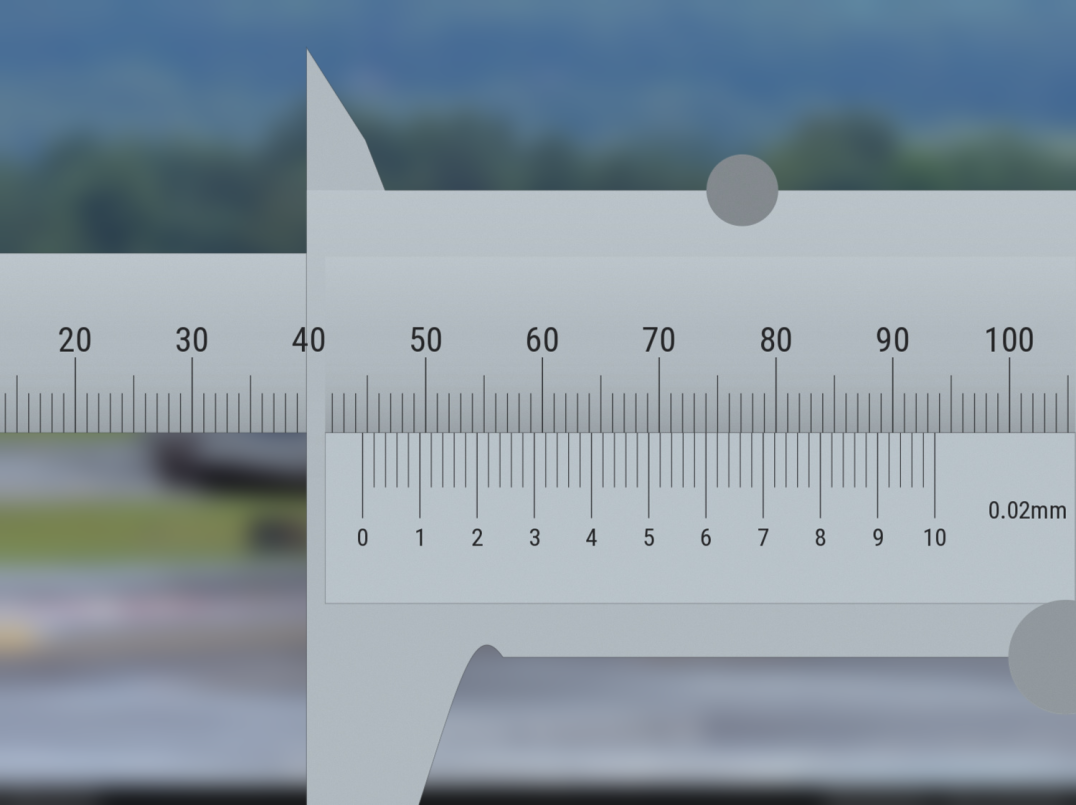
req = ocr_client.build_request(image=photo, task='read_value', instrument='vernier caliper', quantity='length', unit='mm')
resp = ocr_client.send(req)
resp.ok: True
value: 44.6 mm
